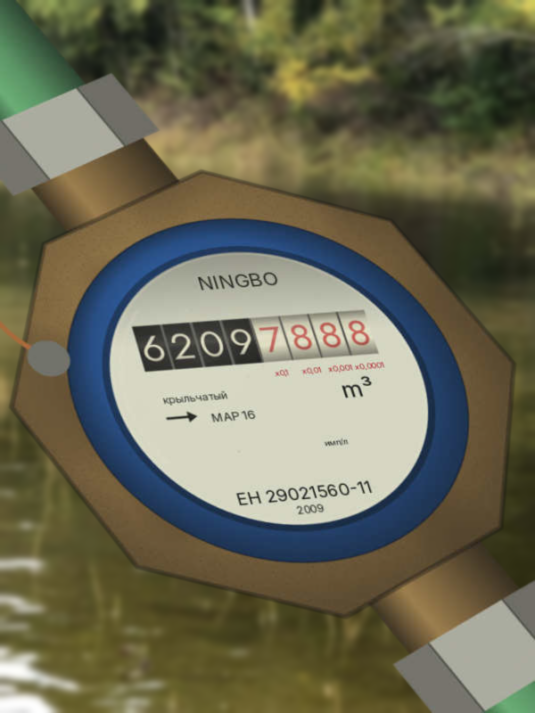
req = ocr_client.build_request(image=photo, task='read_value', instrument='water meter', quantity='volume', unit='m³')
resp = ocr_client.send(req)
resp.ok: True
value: 6209.7888 m³
